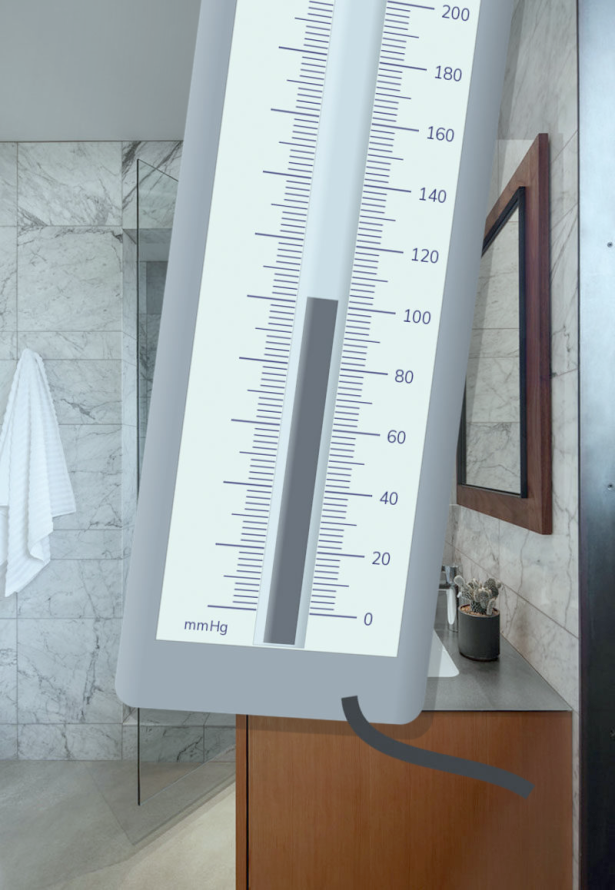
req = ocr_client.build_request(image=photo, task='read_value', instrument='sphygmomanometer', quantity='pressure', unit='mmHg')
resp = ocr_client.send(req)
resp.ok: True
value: 102 mmHg
